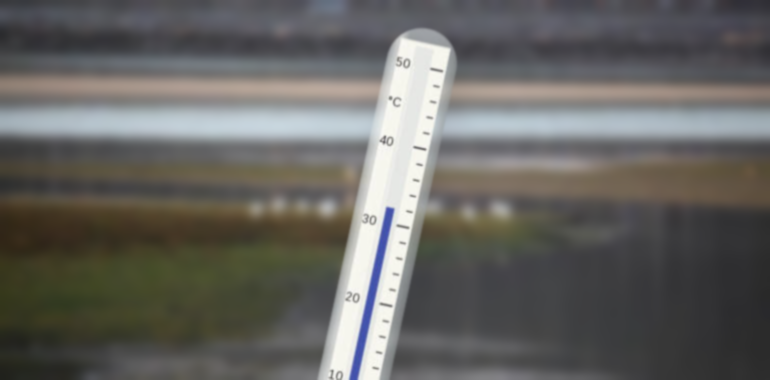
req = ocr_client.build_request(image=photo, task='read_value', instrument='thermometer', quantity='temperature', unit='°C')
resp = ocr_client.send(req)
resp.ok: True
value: 32 °C
